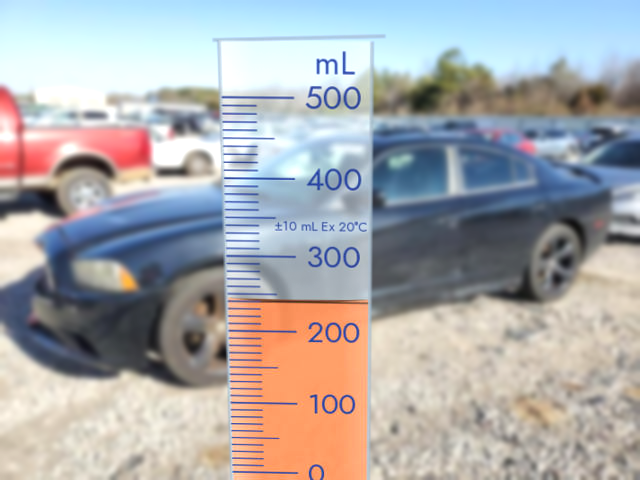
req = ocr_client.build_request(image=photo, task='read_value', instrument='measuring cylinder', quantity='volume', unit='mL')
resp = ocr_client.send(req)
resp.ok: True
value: 240 mL
